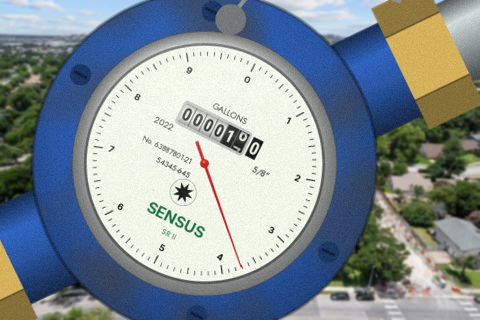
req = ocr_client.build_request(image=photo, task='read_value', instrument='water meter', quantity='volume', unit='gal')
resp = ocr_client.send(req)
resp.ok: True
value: 163.7 gal
